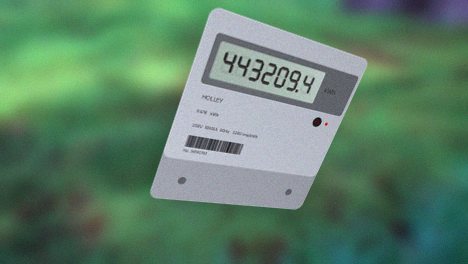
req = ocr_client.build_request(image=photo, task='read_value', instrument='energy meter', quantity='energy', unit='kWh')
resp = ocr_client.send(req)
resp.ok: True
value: 443209.4 kWh
